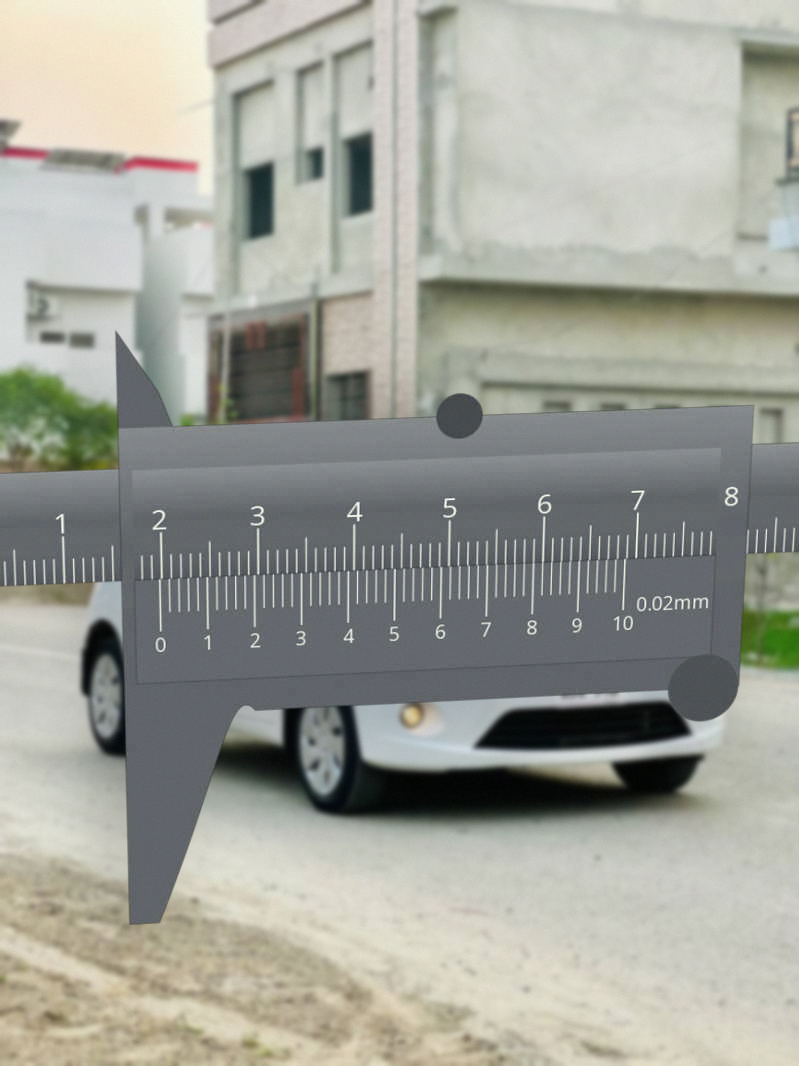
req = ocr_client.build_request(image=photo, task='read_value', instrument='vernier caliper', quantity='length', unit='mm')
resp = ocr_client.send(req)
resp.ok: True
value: 19.8 mm
